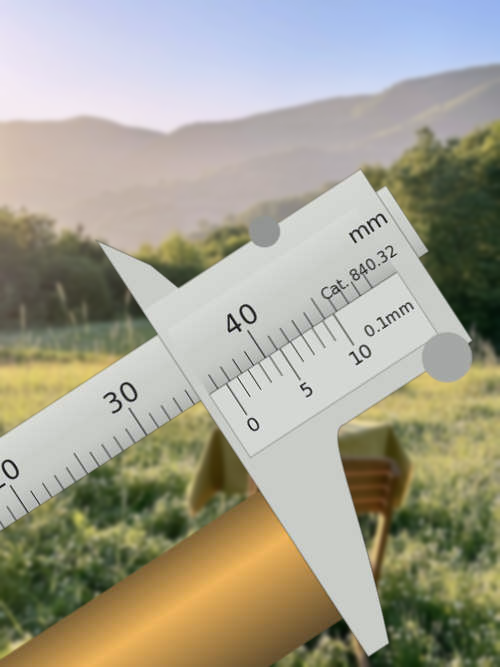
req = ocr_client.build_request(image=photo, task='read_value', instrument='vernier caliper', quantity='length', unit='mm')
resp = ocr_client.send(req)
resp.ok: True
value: 36.7 mm
